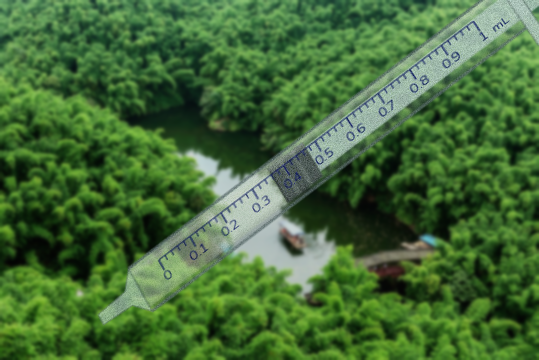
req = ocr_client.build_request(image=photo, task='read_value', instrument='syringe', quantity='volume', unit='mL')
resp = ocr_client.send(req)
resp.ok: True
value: 0.36 mL
